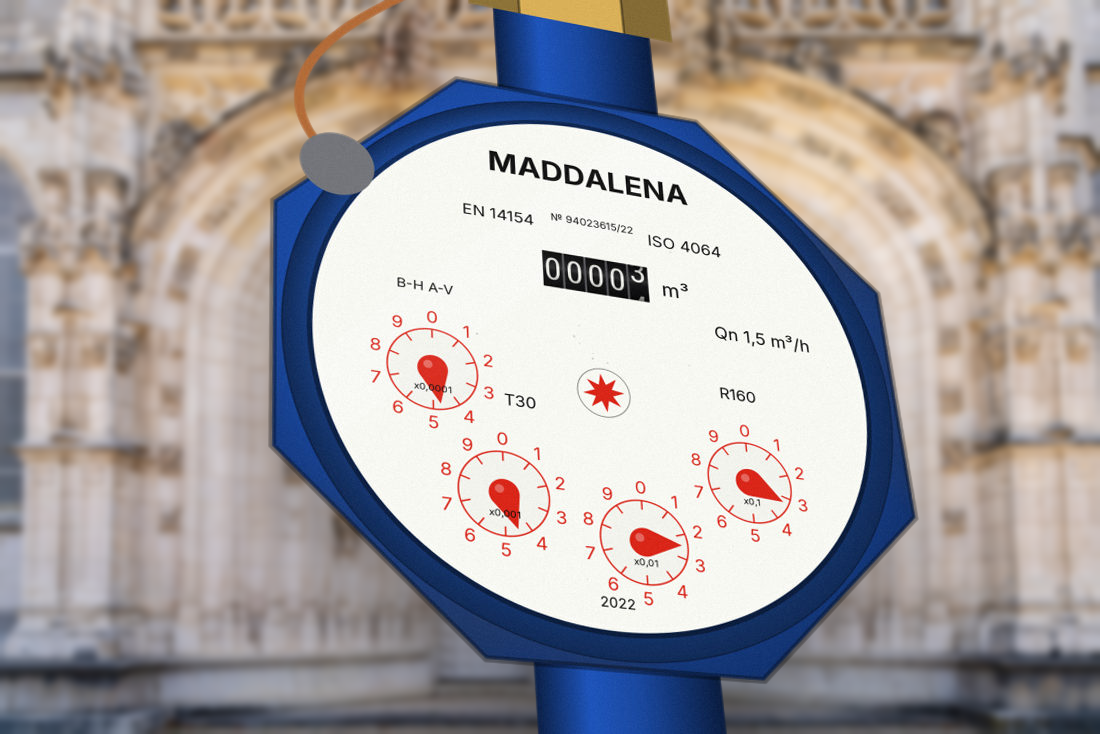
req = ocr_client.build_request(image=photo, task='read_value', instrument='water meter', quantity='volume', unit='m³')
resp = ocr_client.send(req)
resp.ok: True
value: 3.3244 m³
